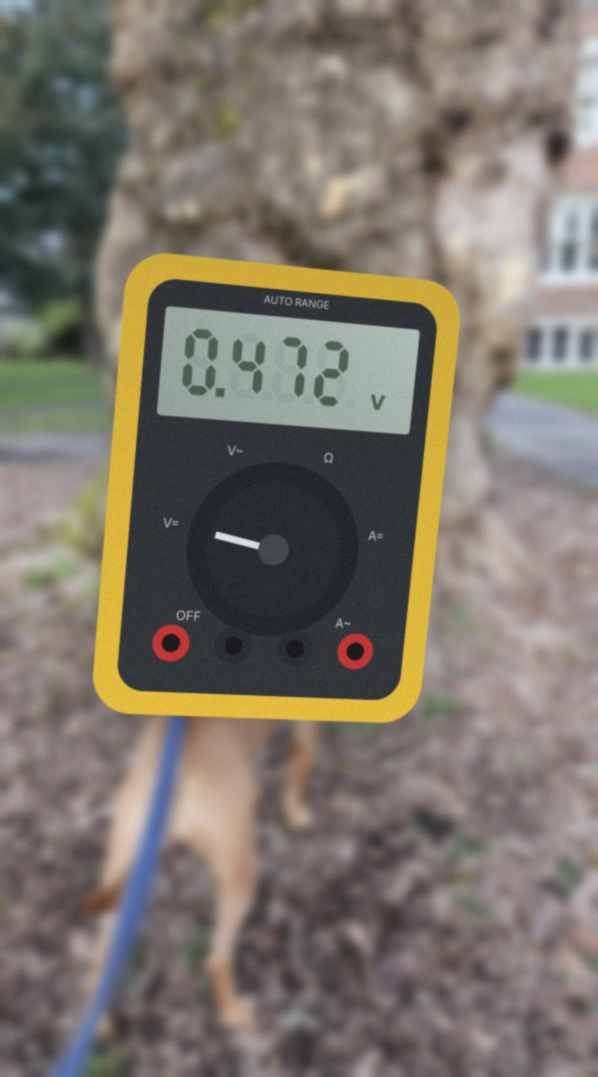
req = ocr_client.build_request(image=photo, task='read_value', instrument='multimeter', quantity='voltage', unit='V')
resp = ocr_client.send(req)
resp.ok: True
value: 0.472 V
